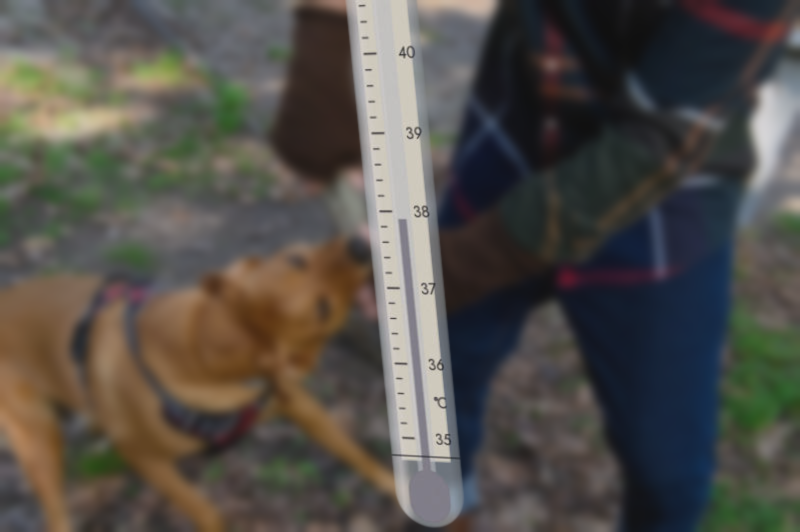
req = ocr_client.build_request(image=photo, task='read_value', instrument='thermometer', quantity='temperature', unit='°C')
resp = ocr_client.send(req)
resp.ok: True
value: 37.9 °C
